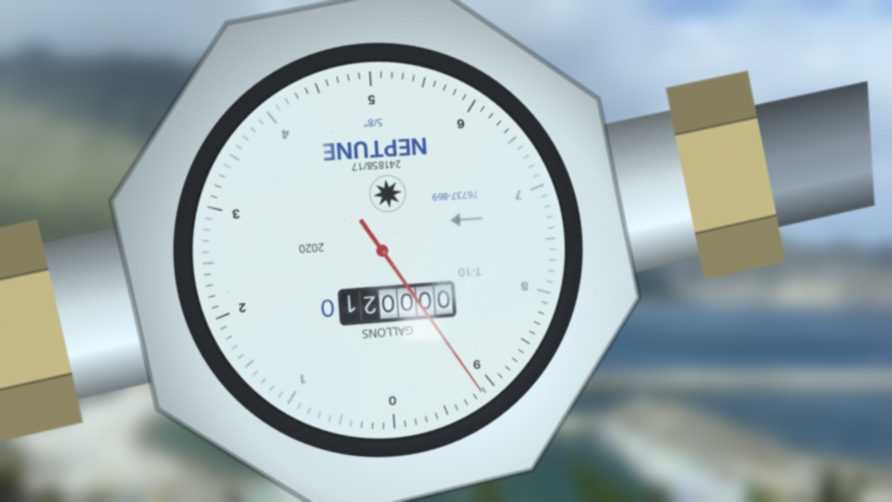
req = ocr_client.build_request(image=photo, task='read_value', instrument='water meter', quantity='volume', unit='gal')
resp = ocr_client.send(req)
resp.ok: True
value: 209.1 gal
